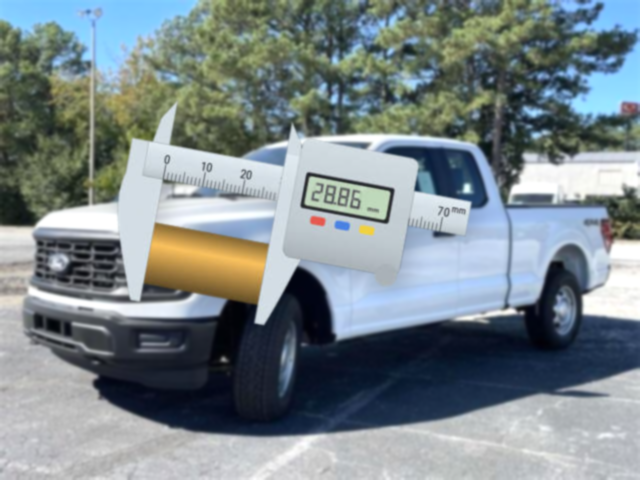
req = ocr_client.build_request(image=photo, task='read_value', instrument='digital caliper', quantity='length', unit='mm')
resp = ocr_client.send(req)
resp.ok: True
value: 28.86 mm
